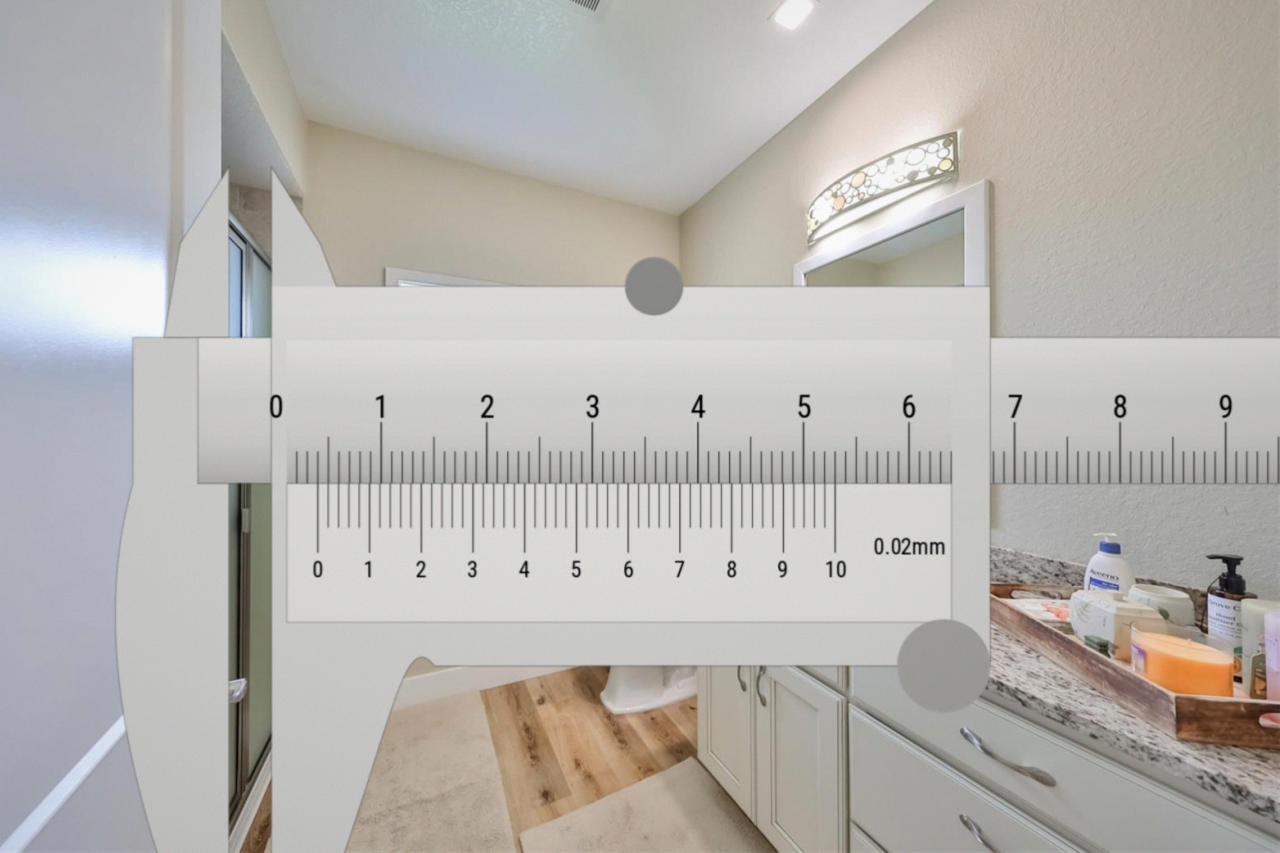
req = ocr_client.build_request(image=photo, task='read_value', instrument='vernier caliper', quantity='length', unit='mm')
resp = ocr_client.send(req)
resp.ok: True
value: 4.0 mm
